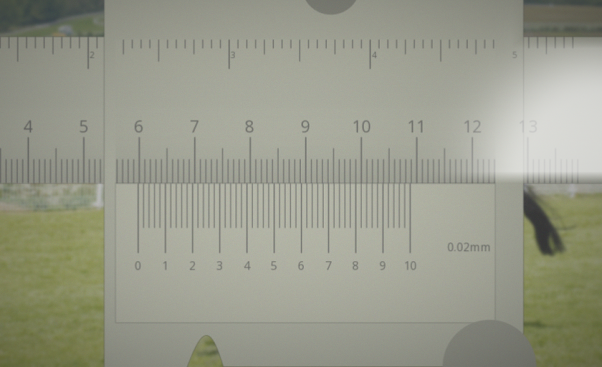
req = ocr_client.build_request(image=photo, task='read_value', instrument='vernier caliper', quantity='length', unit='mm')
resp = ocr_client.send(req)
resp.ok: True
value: 59.8 mm
